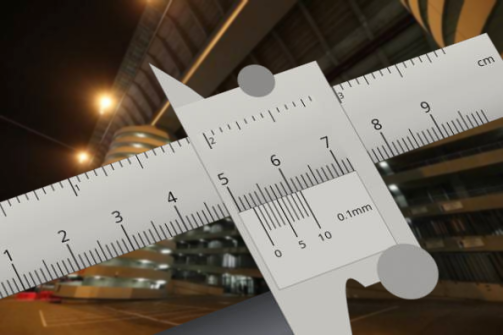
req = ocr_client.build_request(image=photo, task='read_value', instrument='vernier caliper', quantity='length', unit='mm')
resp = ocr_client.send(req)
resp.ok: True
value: 52.4 mm
